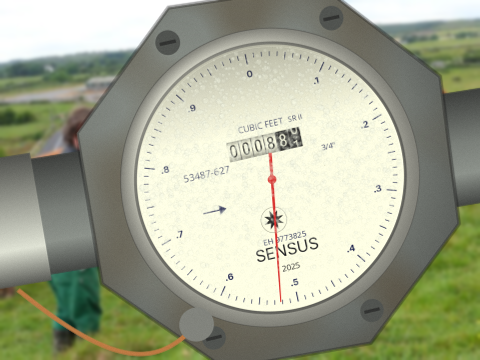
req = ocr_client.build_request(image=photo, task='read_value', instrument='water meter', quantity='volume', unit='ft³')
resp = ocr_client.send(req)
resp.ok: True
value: 880.52 ft³
